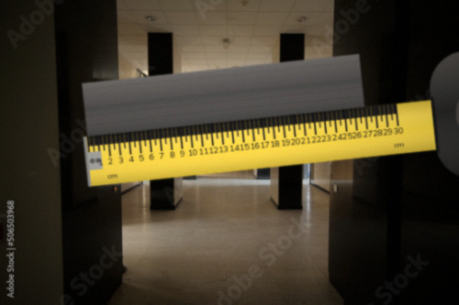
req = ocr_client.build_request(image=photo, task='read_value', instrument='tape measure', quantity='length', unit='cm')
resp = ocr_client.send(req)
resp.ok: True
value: 27 cm
